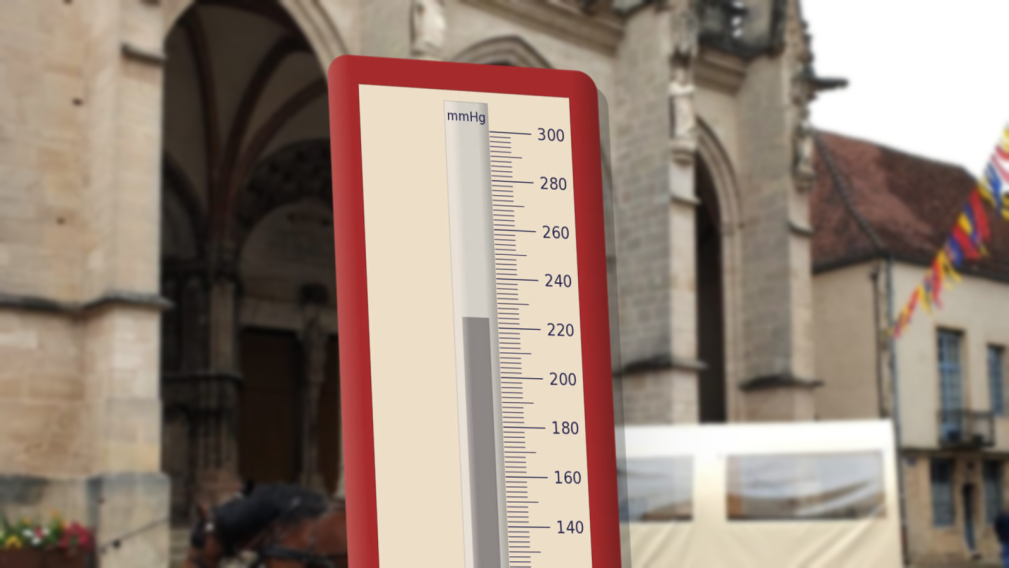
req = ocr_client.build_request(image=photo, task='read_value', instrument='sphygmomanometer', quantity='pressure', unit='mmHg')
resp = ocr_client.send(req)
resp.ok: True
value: 224 mmHg
